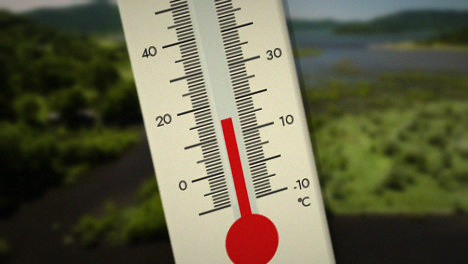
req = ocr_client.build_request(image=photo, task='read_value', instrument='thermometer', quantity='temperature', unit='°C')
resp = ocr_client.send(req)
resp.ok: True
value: 15 °C
